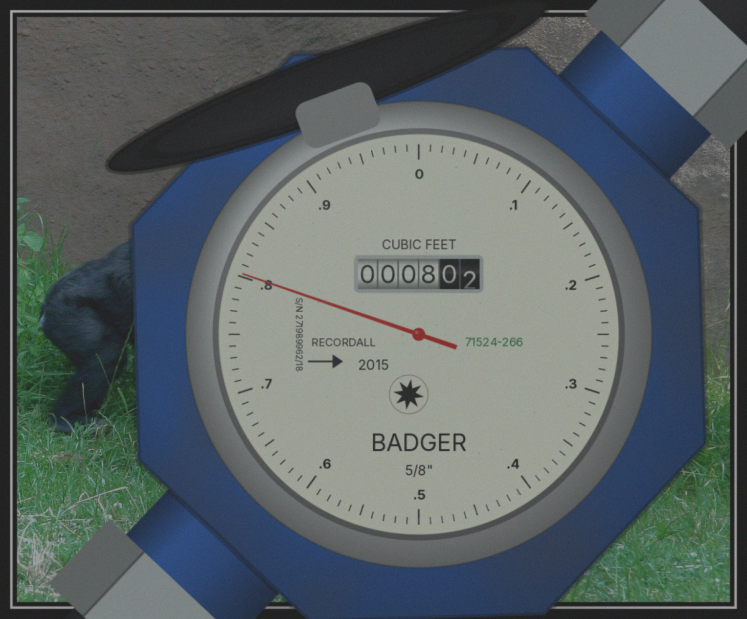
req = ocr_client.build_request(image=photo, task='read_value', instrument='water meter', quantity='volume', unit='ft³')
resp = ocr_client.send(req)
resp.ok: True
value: 801.80 ft³
